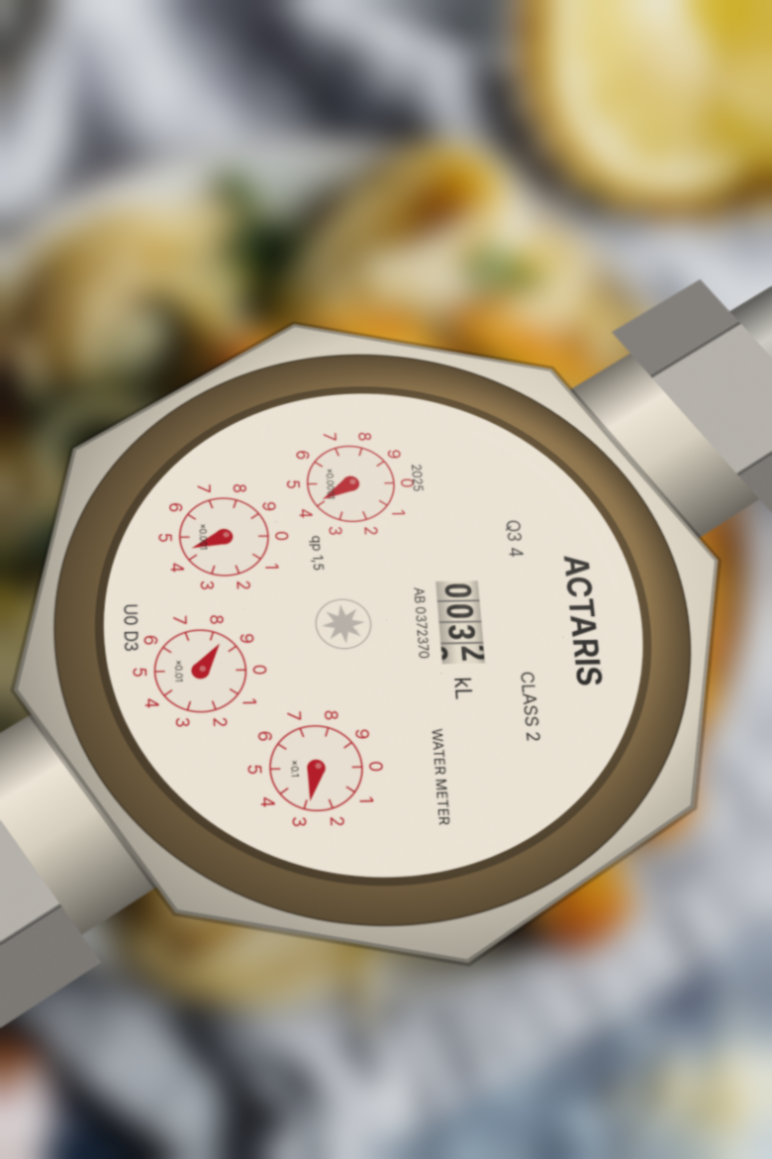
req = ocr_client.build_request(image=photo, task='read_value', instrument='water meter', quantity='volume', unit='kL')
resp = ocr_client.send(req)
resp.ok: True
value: 32.2844 kL
